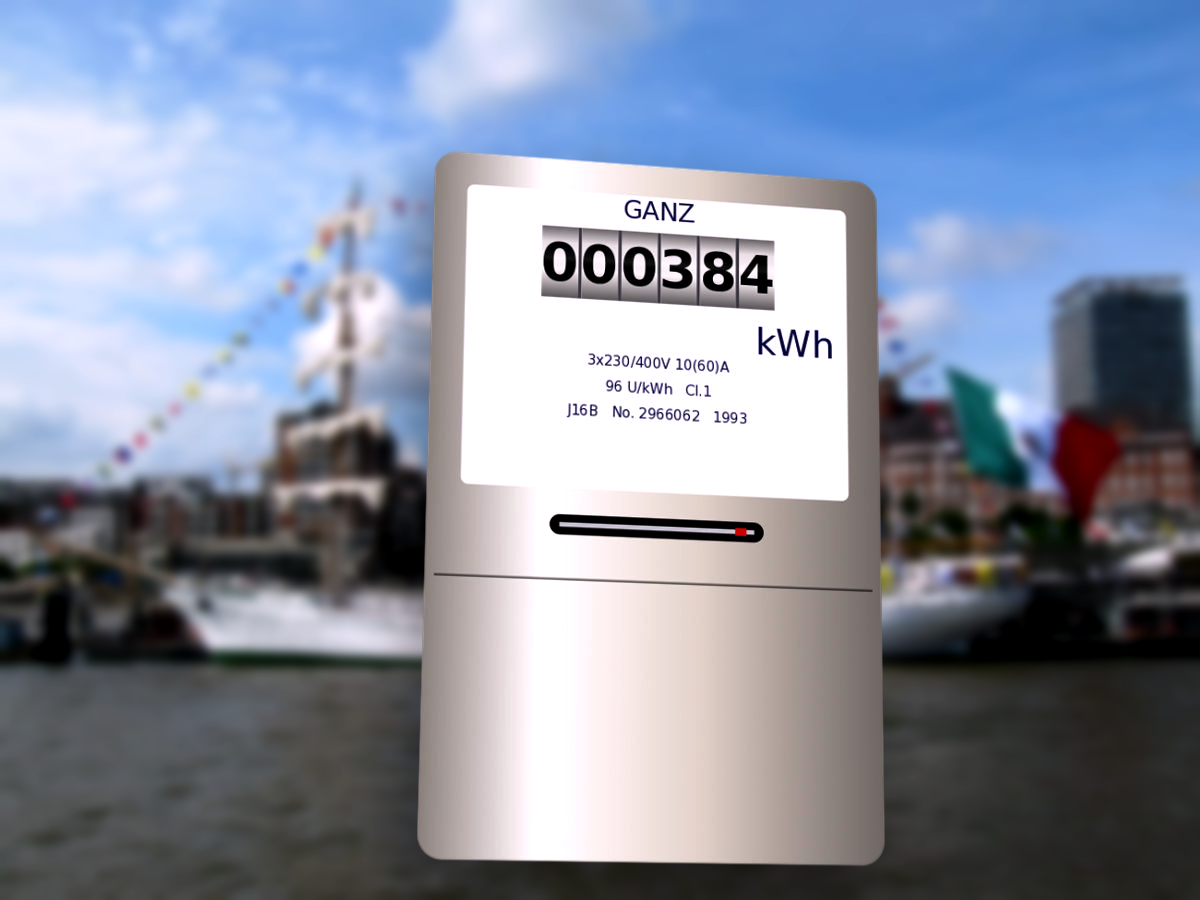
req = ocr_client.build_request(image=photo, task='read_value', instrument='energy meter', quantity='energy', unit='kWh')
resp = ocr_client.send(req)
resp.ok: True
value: 384 kWh
